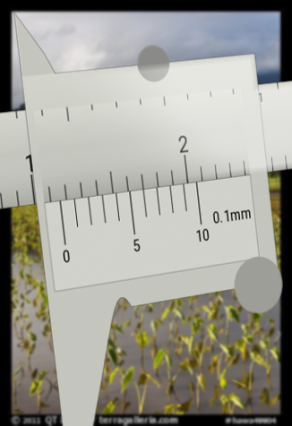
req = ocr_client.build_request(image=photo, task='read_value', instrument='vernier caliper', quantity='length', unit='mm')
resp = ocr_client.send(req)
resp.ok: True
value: 11.6 mm
